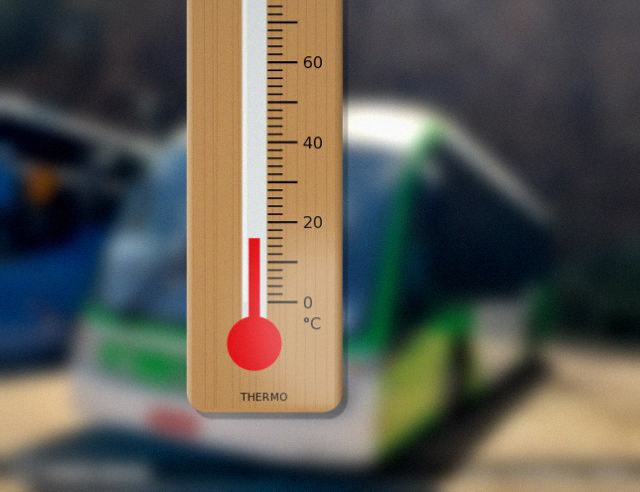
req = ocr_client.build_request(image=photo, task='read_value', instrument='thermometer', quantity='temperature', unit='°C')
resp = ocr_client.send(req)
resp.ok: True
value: 16 °C
